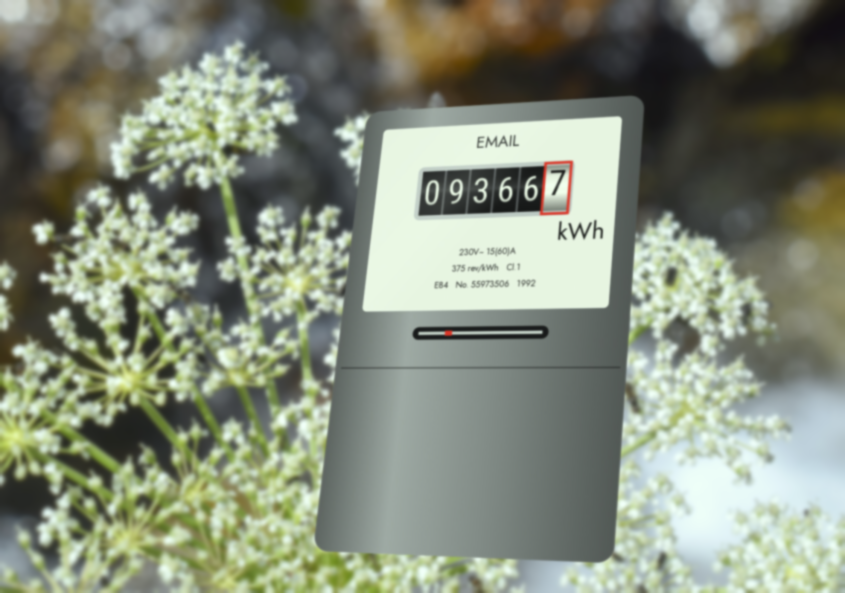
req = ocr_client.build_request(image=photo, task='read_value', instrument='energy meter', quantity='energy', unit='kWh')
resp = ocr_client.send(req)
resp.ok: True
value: 9366.7 kWh
